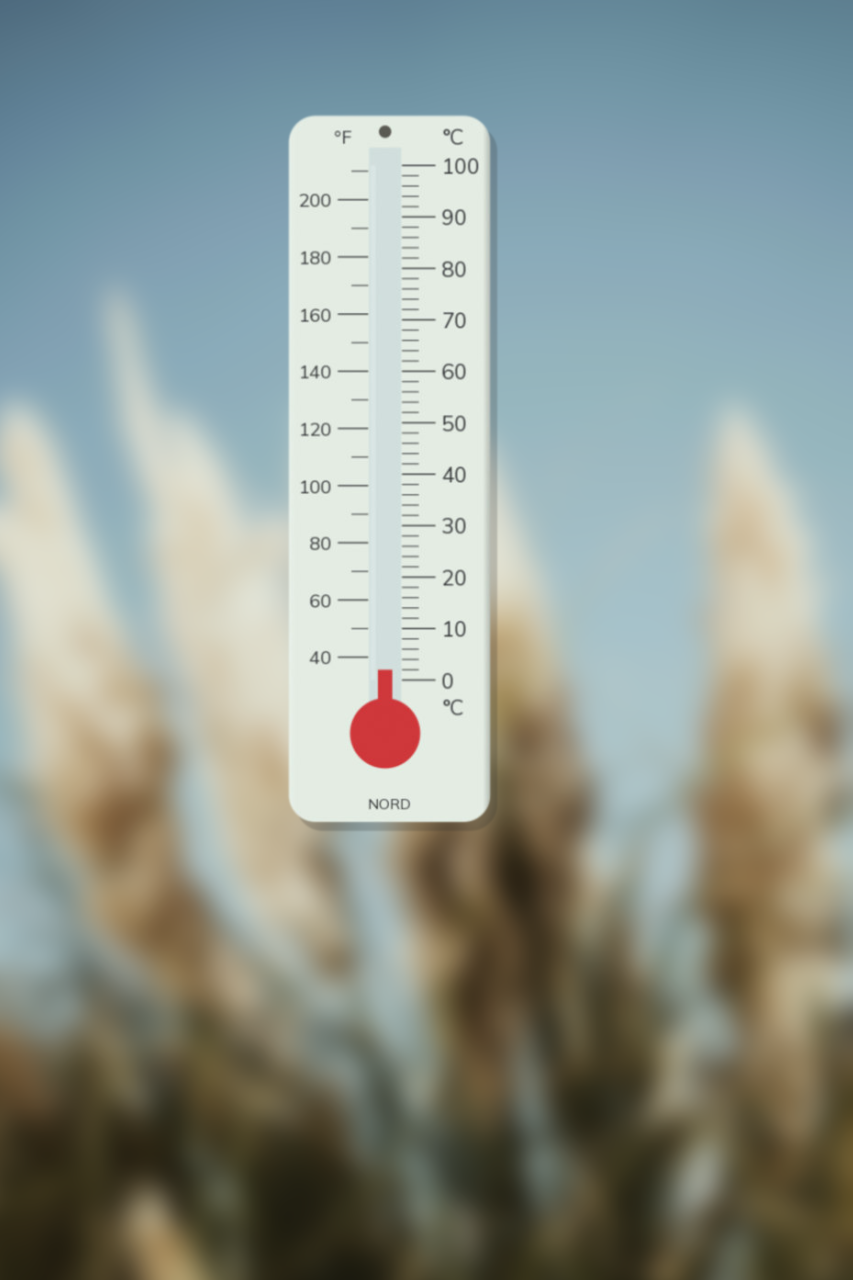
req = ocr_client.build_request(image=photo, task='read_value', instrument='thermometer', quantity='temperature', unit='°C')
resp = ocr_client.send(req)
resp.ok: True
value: 2 °C
